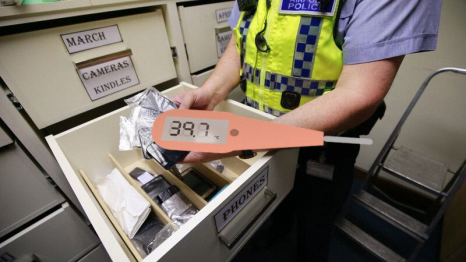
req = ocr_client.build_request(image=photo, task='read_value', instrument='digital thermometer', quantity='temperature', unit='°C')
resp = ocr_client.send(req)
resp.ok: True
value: 39.7 °C
